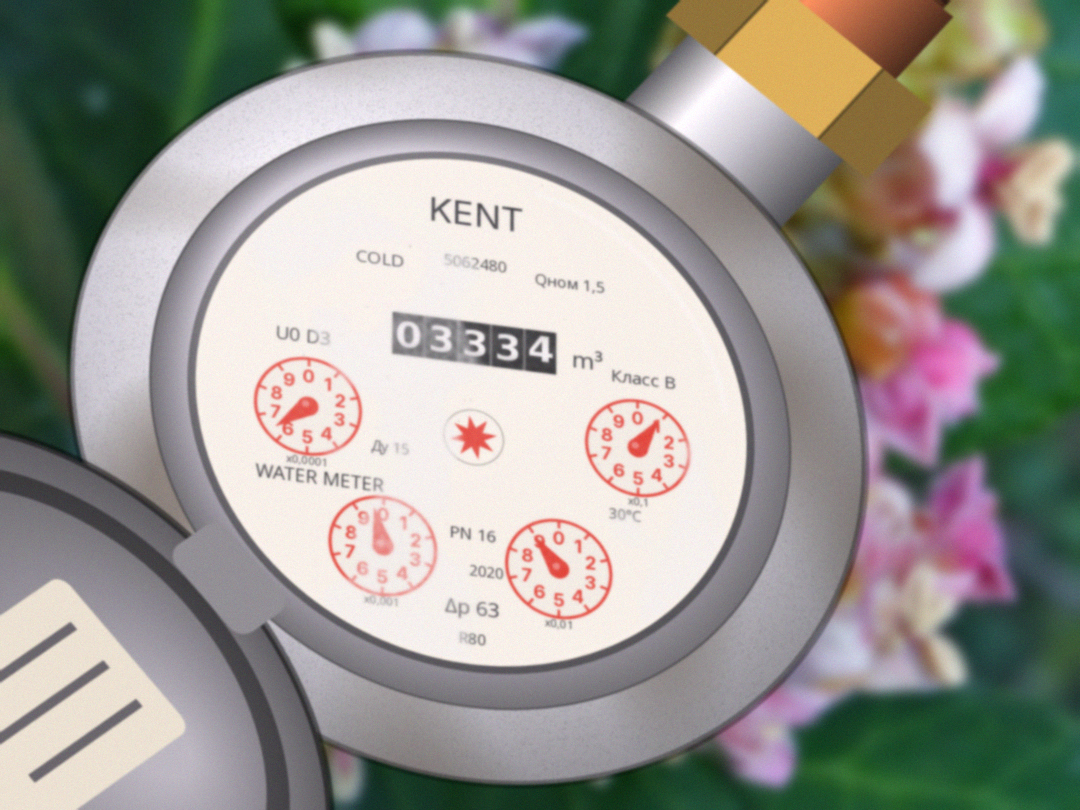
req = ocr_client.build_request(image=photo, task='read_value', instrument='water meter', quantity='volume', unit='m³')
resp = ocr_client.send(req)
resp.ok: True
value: 3334.0896 m³
